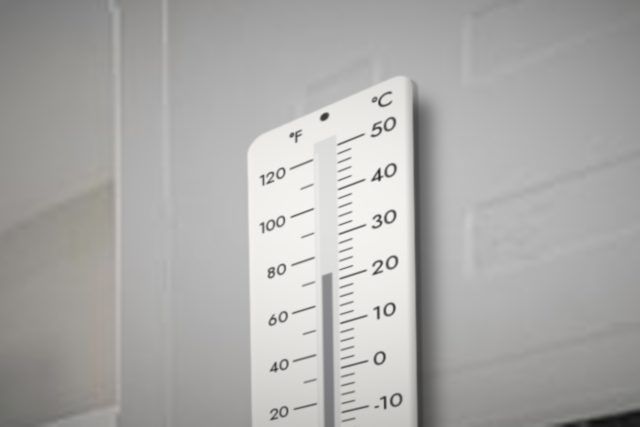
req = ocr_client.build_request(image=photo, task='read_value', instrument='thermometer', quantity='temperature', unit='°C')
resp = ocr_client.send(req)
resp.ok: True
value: 22 °C
